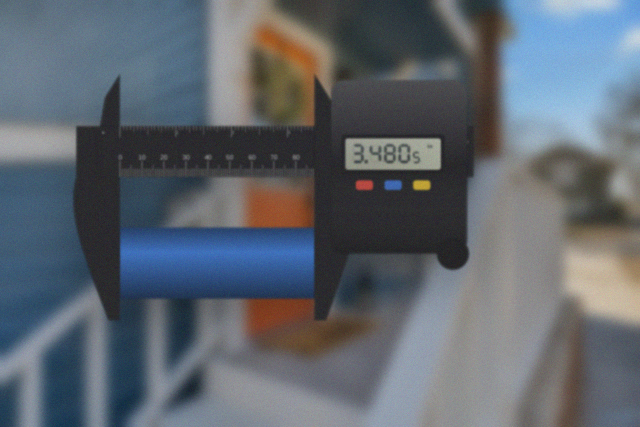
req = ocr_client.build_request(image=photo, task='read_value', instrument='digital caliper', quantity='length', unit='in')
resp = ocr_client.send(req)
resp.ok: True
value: 3.4805 in
